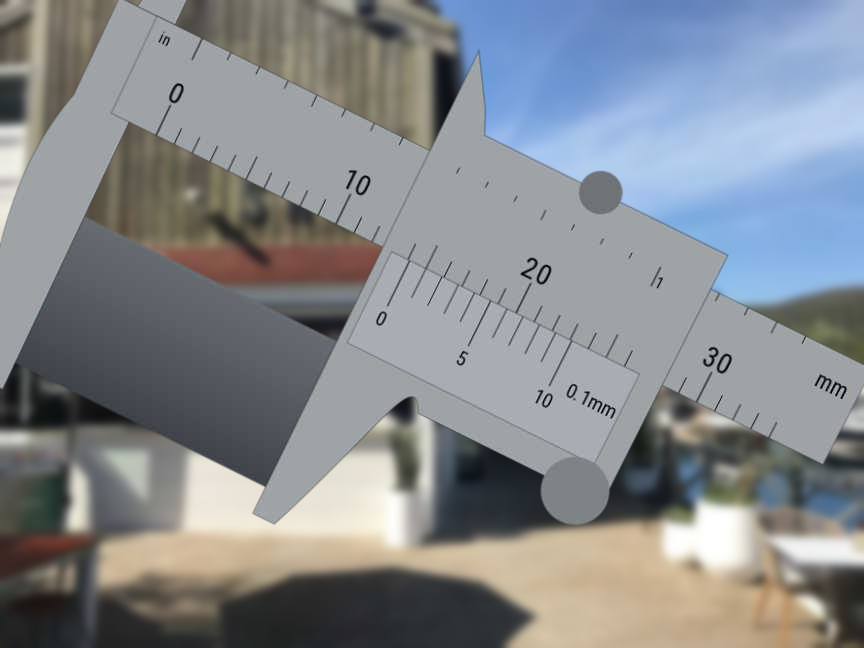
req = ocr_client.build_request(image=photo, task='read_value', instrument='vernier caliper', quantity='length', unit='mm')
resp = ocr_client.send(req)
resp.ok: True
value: 14.1 mm
